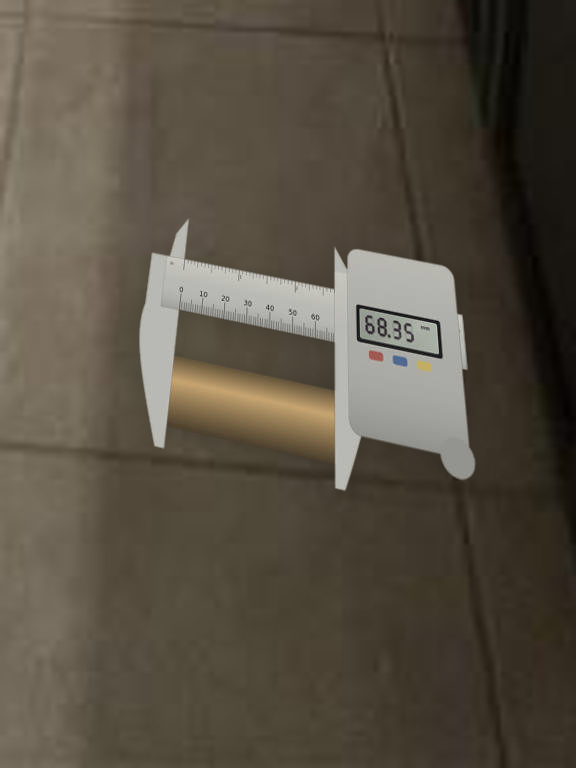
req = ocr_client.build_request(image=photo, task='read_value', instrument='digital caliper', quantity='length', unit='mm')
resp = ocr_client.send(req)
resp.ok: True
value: 68.35 mm
